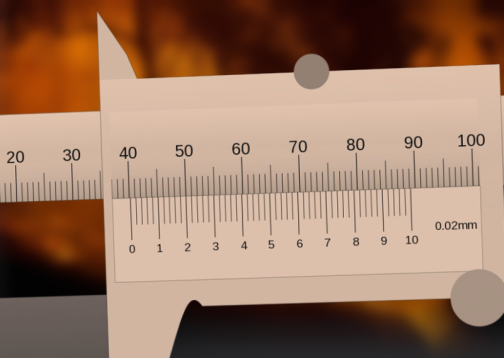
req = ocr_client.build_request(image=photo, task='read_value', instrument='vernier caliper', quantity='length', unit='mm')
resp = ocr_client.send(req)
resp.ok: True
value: 40.2 mm
